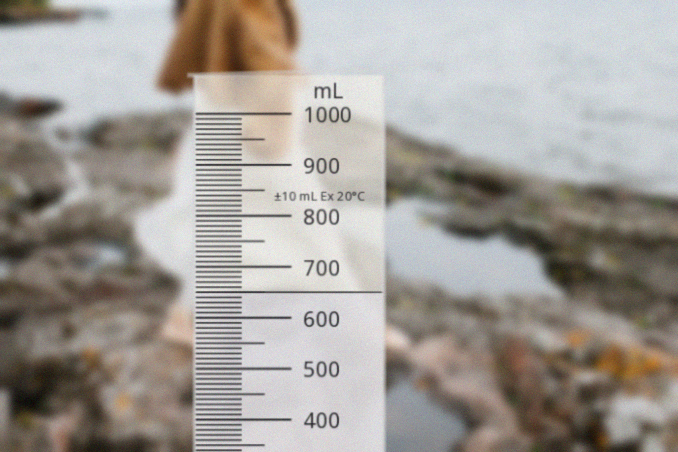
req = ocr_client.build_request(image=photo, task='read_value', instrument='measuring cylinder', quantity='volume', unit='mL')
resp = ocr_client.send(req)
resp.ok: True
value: 650 mL
